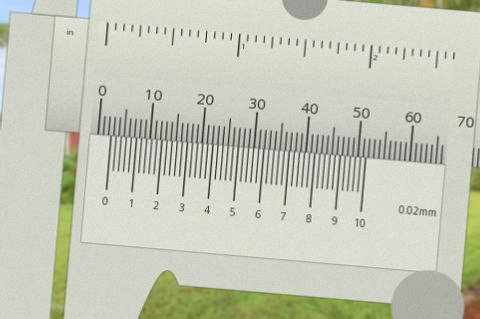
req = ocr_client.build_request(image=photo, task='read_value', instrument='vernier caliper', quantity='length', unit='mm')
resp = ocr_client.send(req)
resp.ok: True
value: 2.5 mm
